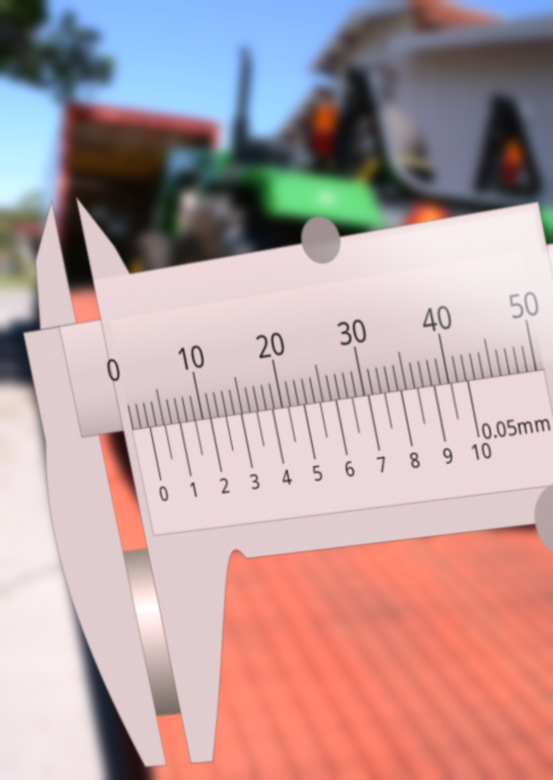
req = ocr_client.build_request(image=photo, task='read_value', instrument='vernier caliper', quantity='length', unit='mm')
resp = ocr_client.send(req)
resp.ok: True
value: 3.2 mm
